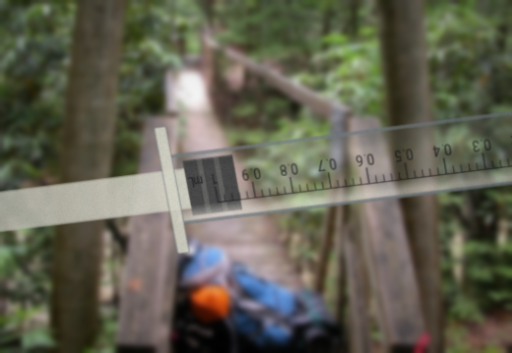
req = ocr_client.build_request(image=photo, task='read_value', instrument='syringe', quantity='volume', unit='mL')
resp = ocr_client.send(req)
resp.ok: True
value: 0.94 mL
